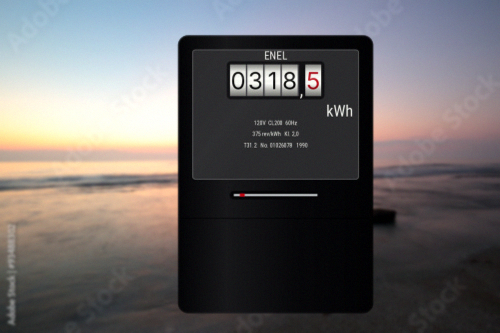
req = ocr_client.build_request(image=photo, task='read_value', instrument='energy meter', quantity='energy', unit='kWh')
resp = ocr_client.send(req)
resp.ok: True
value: 318.5 kWh
